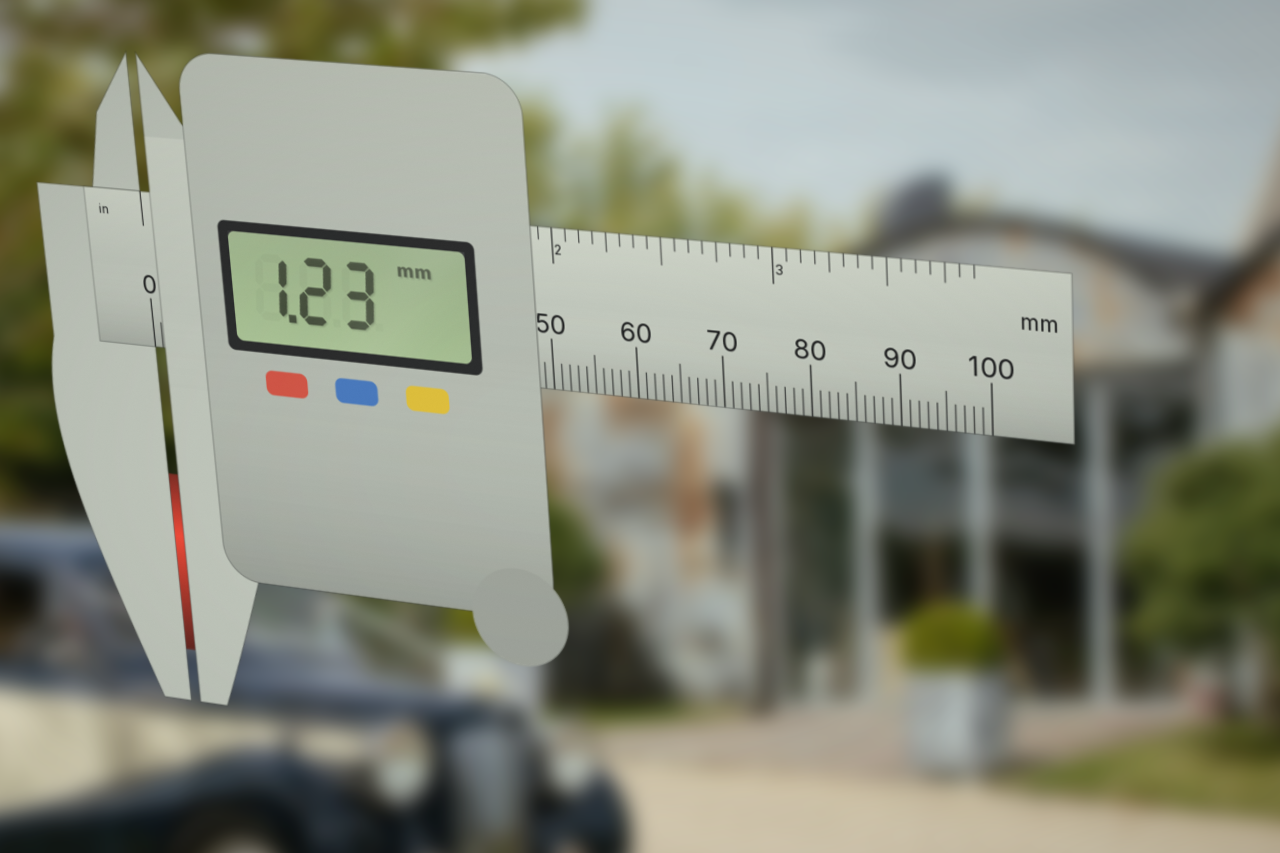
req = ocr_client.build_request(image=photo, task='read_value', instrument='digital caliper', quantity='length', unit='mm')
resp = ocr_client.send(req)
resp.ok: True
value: 1.23 mm
